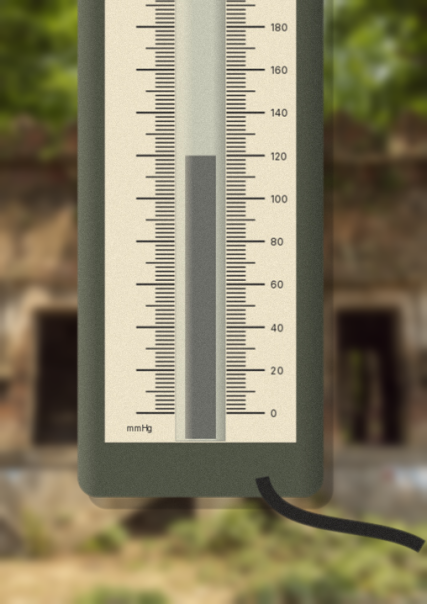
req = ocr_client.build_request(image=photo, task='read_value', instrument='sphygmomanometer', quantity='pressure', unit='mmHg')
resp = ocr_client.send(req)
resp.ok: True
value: 120 mmHg
